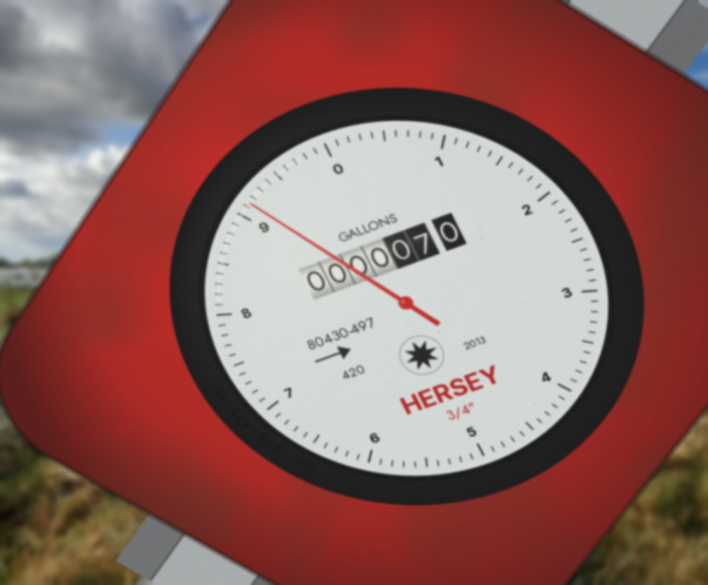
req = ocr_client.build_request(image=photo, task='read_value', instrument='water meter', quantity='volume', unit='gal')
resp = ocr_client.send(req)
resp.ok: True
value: 69.1 gal
